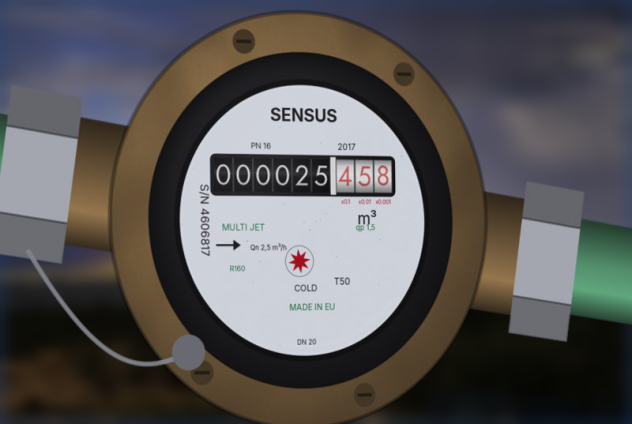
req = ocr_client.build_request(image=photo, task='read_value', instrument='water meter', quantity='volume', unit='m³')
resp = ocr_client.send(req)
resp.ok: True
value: 25.458 m³
